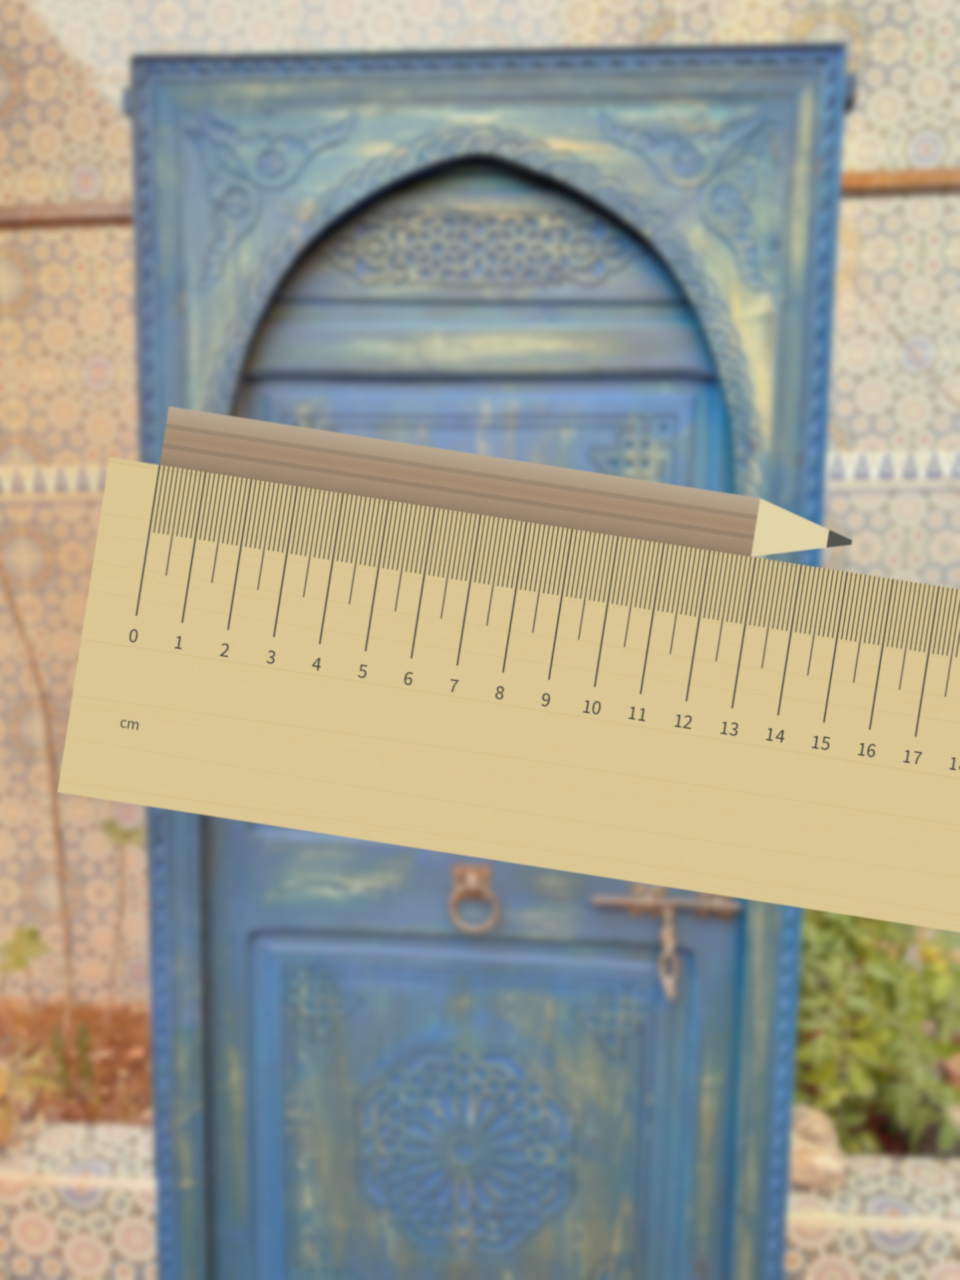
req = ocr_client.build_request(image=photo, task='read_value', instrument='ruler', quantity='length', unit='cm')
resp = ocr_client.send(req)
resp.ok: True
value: 15 cm
